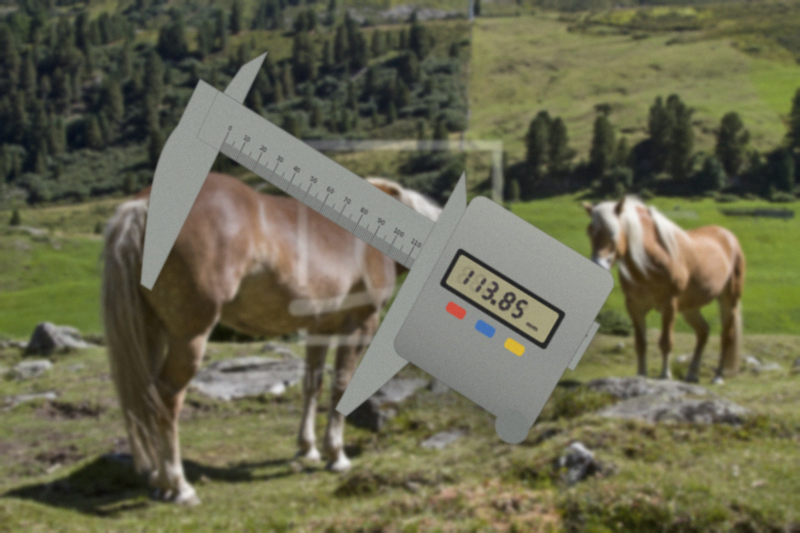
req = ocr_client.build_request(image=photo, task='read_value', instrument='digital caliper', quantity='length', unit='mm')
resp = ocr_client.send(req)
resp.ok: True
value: 113.85 mm
